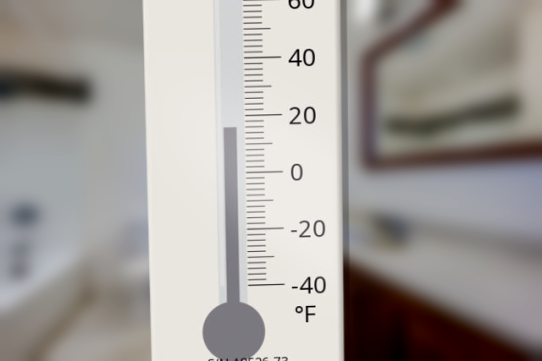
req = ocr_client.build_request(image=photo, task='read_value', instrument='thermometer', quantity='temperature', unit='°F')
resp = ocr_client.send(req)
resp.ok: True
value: 16 °F
